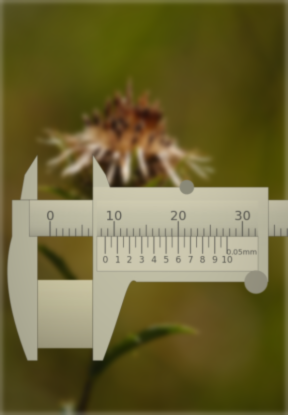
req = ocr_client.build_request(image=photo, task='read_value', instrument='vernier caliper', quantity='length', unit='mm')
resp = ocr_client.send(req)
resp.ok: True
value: 8.6 mm
